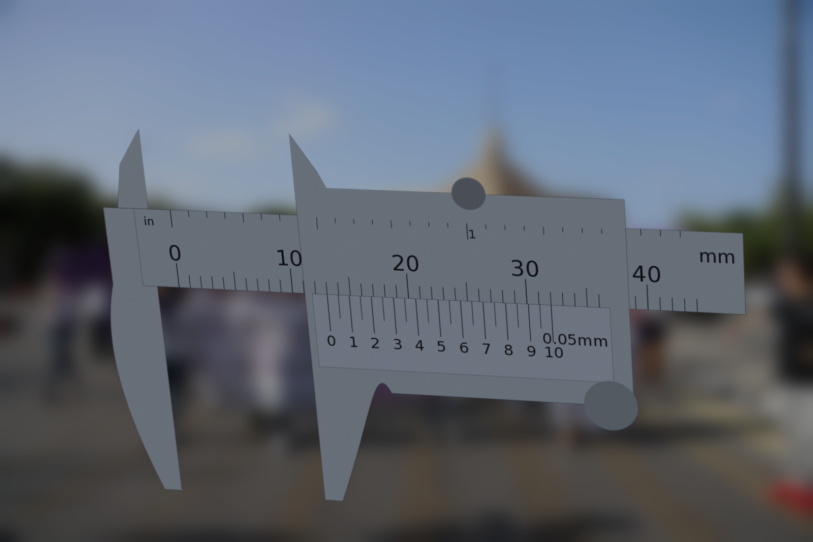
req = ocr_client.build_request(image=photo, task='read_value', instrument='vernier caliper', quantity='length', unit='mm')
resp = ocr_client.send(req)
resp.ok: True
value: 13.0 mm
